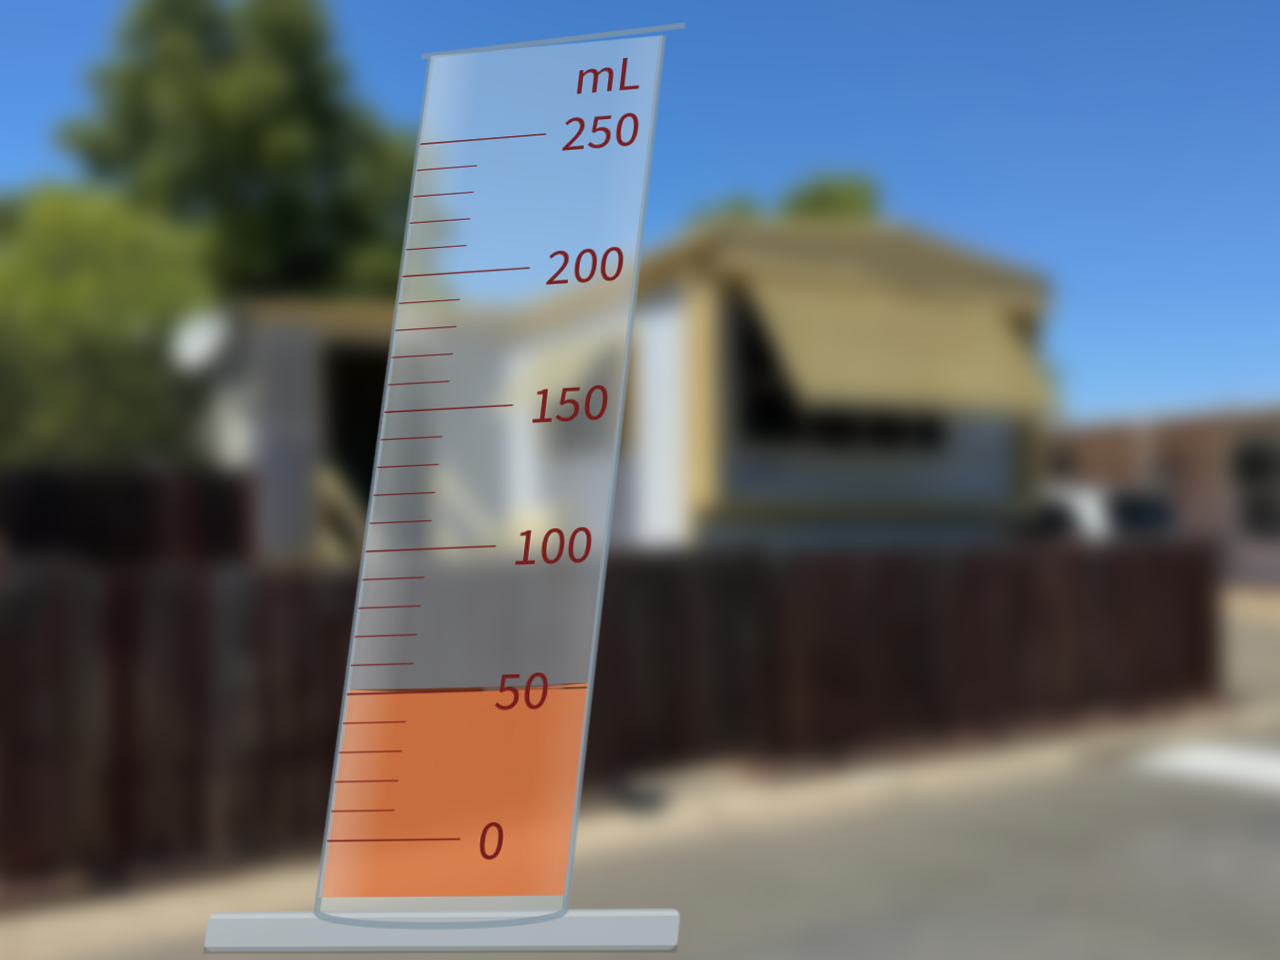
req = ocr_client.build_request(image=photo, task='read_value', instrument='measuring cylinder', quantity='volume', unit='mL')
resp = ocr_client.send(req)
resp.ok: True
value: 50 mL
